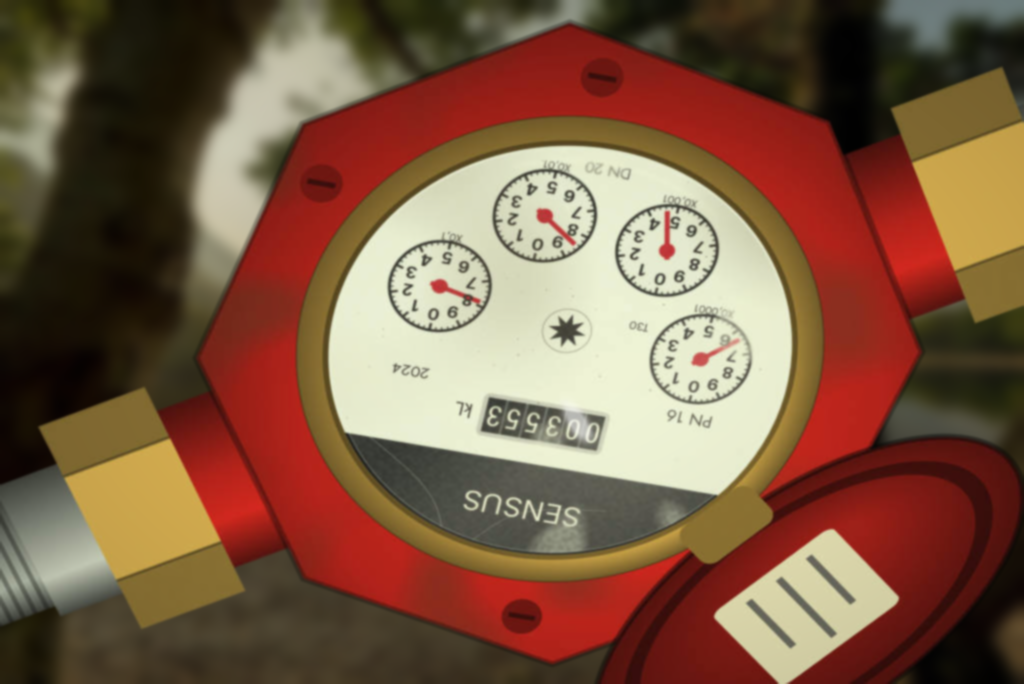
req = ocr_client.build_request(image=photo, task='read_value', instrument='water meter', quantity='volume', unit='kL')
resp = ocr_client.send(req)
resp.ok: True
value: 3553.7846 kL
